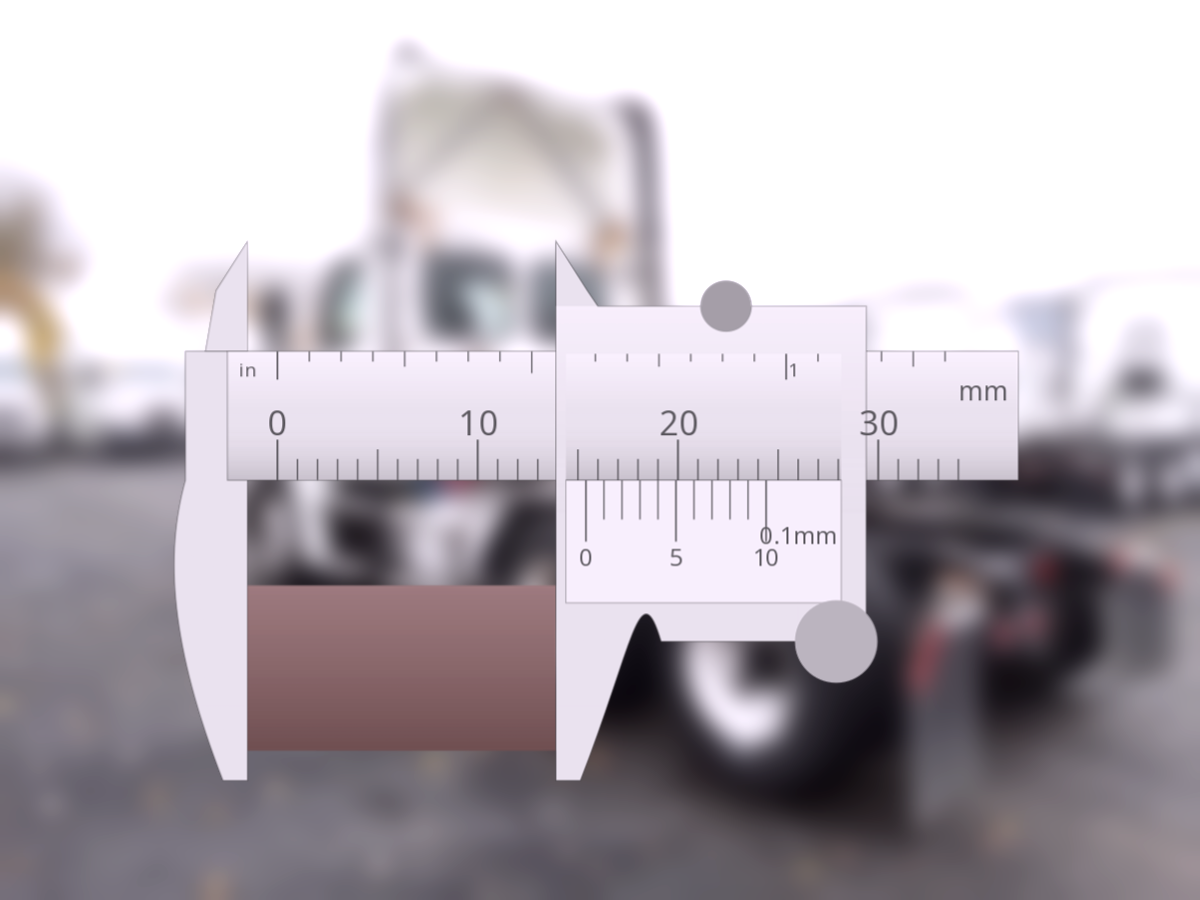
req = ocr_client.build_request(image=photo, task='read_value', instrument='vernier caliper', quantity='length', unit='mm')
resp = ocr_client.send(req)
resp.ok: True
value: 15.4 mm
